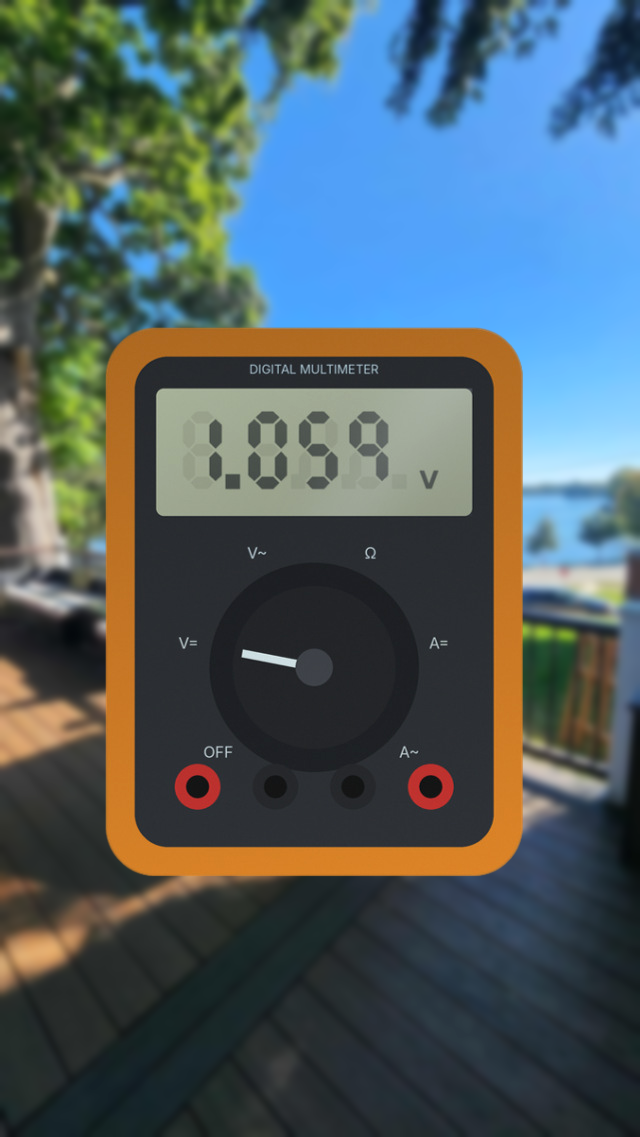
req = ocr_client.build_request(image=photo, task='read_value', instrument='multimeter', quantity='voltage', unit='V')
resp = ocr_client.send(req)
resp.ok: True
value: 1.059 V
